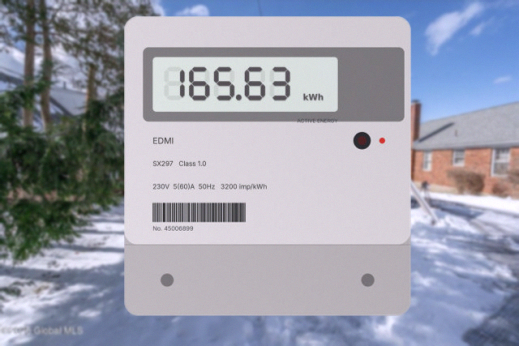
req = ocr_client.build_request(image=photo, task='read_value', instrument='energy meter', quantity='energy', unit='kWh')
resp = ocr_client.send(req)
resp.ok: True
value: 165.63 kWh
